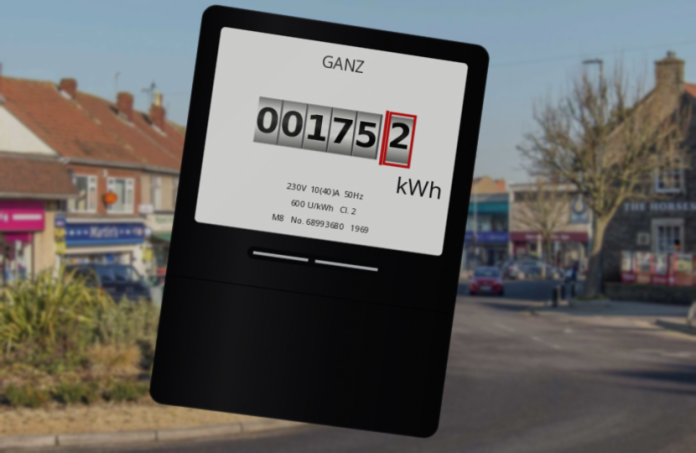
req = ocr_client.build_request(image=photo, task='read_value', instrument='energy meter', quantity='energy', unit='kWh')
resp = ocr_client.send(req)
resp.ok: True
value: 175.2 kWh
